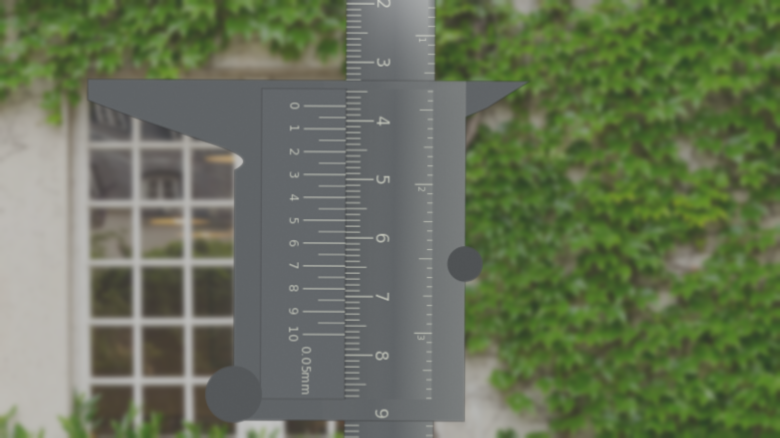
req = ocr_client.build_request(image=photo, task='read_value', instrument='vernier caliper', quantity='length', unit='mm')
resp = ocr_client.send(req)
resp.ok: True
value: 37.5 mm
